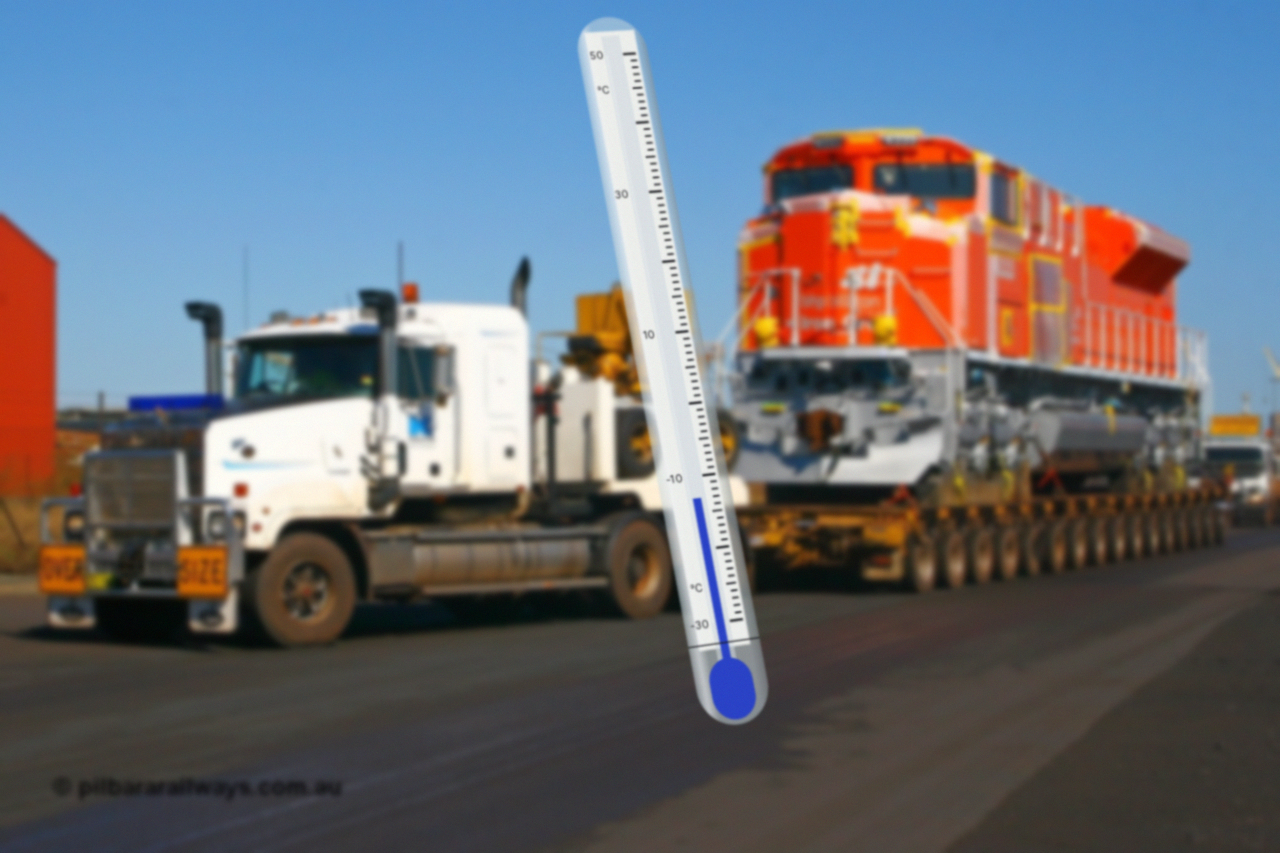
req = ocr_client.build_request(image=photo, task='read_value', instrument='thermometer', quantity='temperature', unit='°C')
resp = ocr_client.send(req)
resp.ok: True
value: -13 °C
